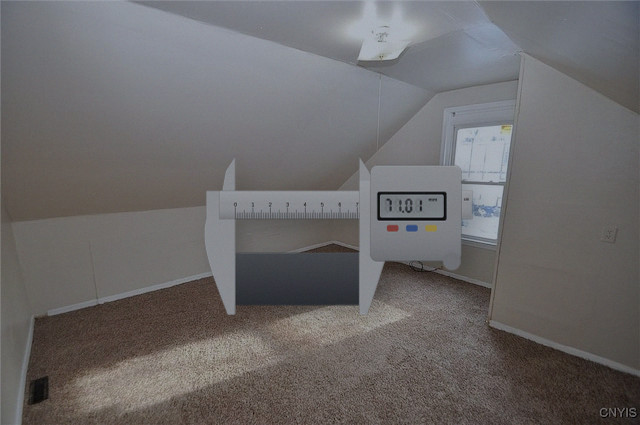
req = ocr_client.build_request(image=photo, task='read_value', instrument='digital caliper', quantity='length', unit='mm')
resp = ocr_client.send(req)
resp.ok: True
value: 71.01 mm
